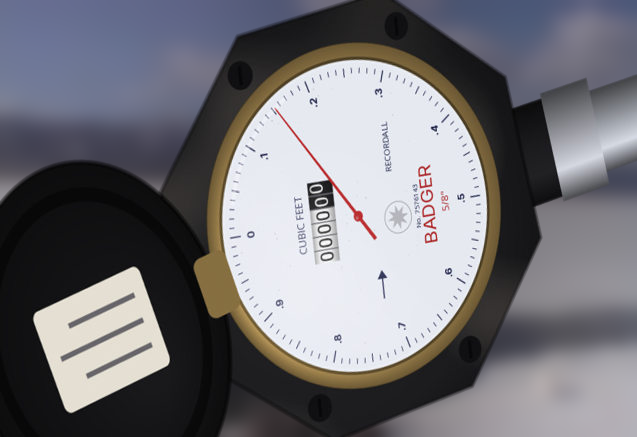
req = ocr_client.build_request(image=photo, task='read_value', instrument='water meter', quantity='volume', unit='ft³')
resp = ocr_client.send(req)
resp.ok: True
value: 0.15 ft³
